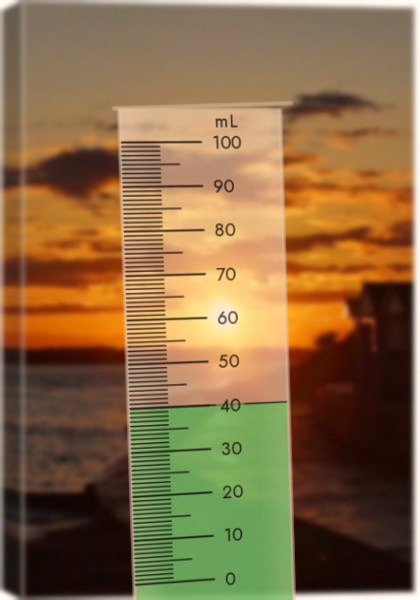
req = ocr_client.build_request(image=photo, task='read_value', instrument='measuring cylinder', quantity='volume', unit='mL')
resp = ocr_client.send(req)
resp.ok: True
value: 40 mL
